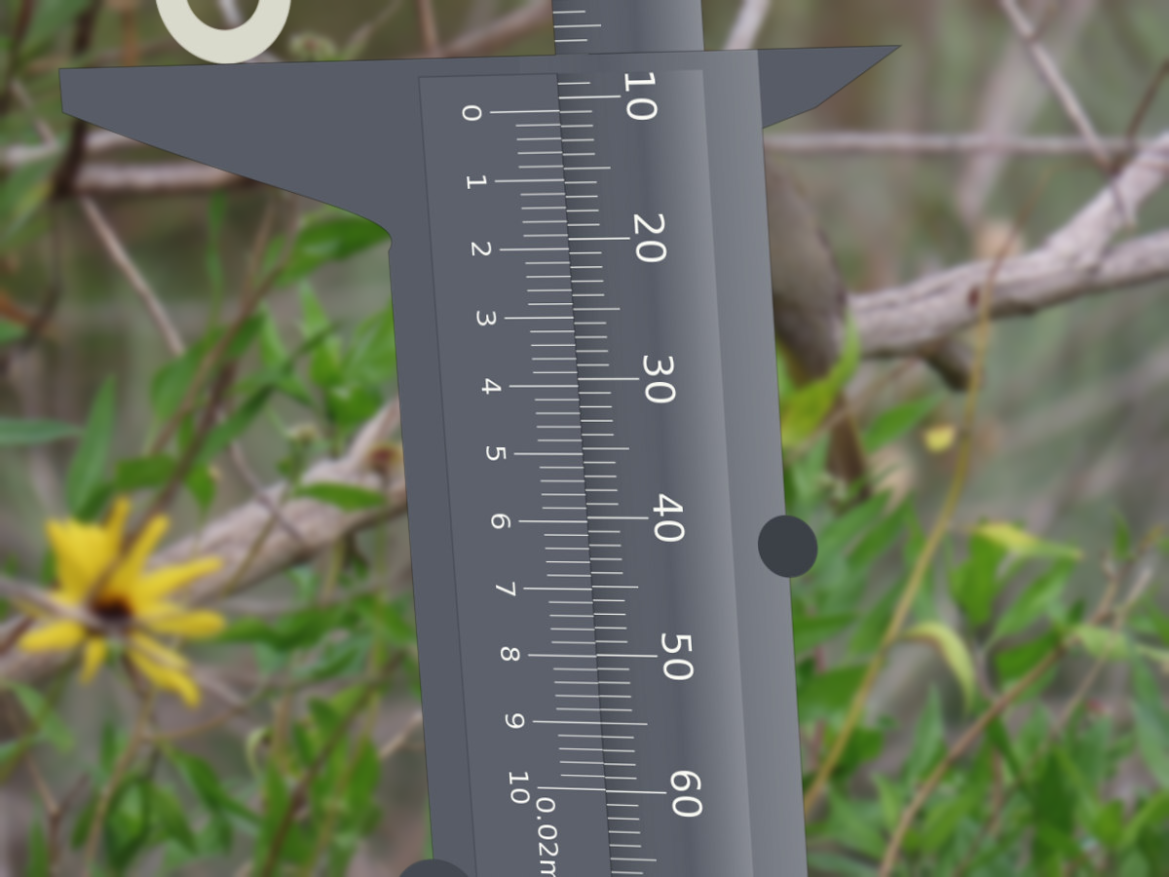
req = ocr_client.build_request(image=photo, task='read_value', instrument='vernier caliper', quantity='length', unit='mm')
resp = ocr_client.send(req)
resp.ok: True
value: 10.9 mm
